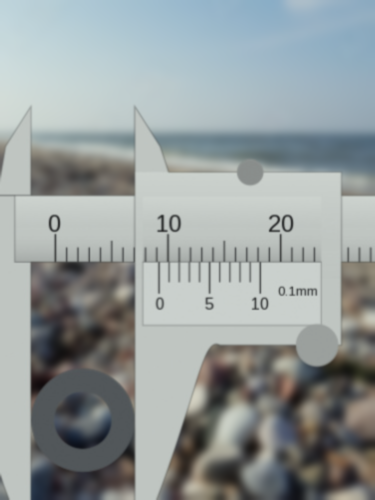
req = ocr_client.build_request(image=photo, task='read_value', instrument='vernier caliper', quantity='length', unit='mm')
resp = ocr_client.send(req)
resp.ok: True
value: 9.2 mm
